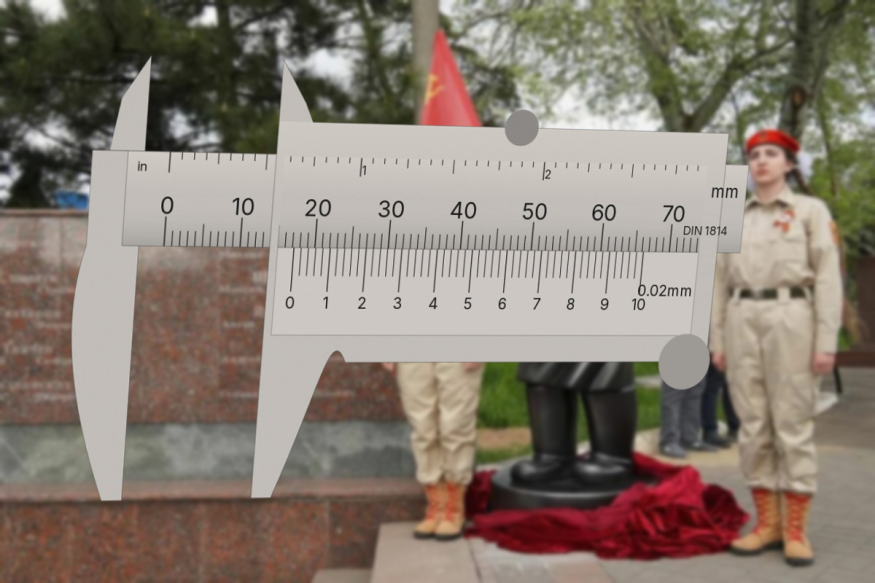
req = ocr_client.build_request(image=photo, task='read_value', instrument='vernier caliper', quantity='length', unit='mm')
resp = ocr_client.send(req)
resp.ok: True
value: 17.2 mm
